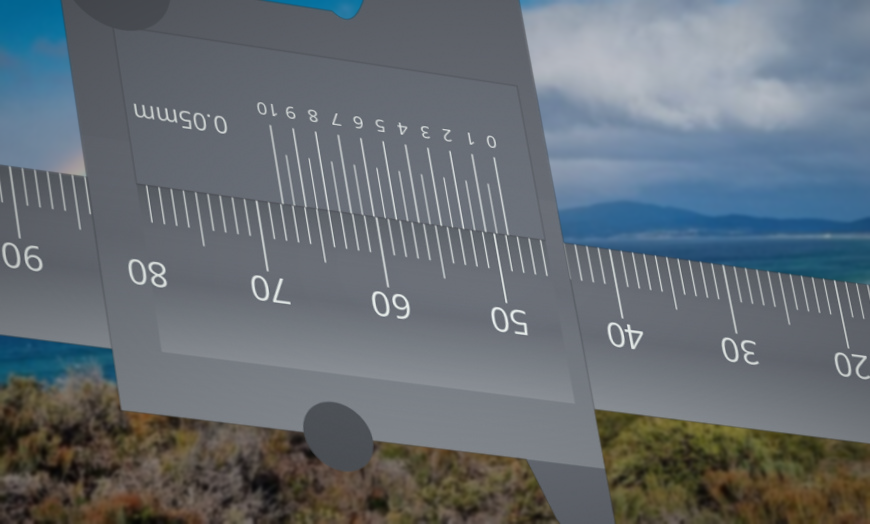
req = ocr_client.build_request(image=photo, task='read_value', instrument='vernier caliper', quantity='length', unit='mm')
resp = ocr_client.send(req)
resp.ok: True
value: 48.8 mm
